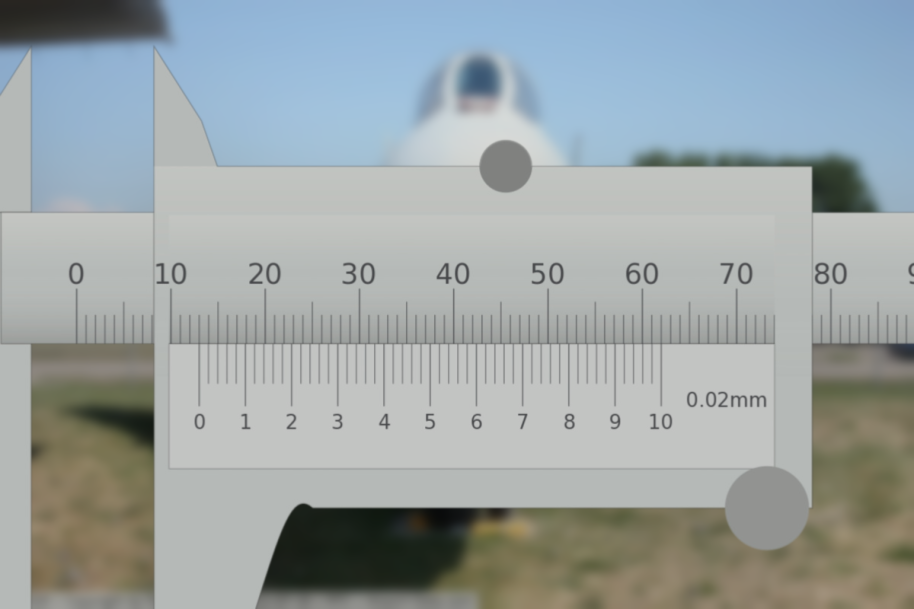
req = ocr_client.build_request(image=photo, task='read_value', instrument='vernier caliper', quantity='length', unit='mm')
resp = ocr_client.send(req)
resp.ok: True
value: 13.0 mm
